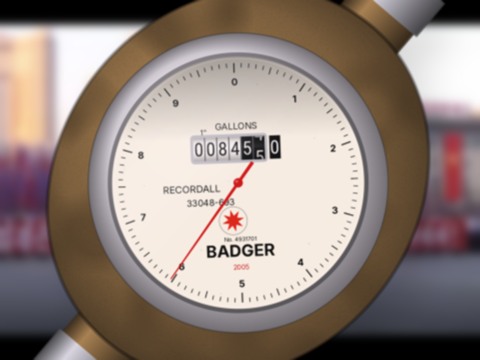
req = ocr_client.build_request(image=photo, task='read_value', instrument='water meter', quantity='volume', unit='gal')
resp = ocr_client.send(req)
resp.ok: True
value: 84546.0 gal
